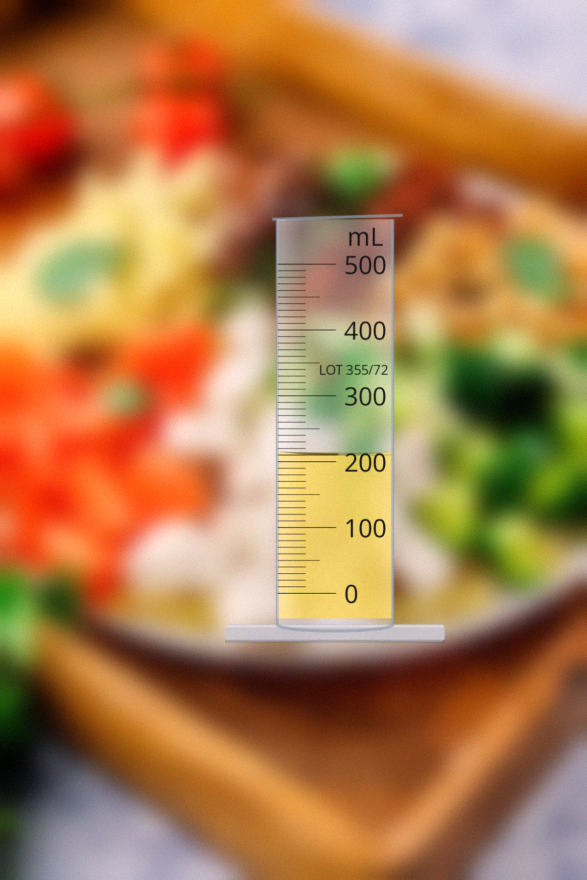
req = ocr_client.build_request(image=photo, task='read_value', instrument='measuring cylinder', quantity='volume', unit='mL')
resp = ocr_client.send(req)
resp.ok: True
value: 210 mL
